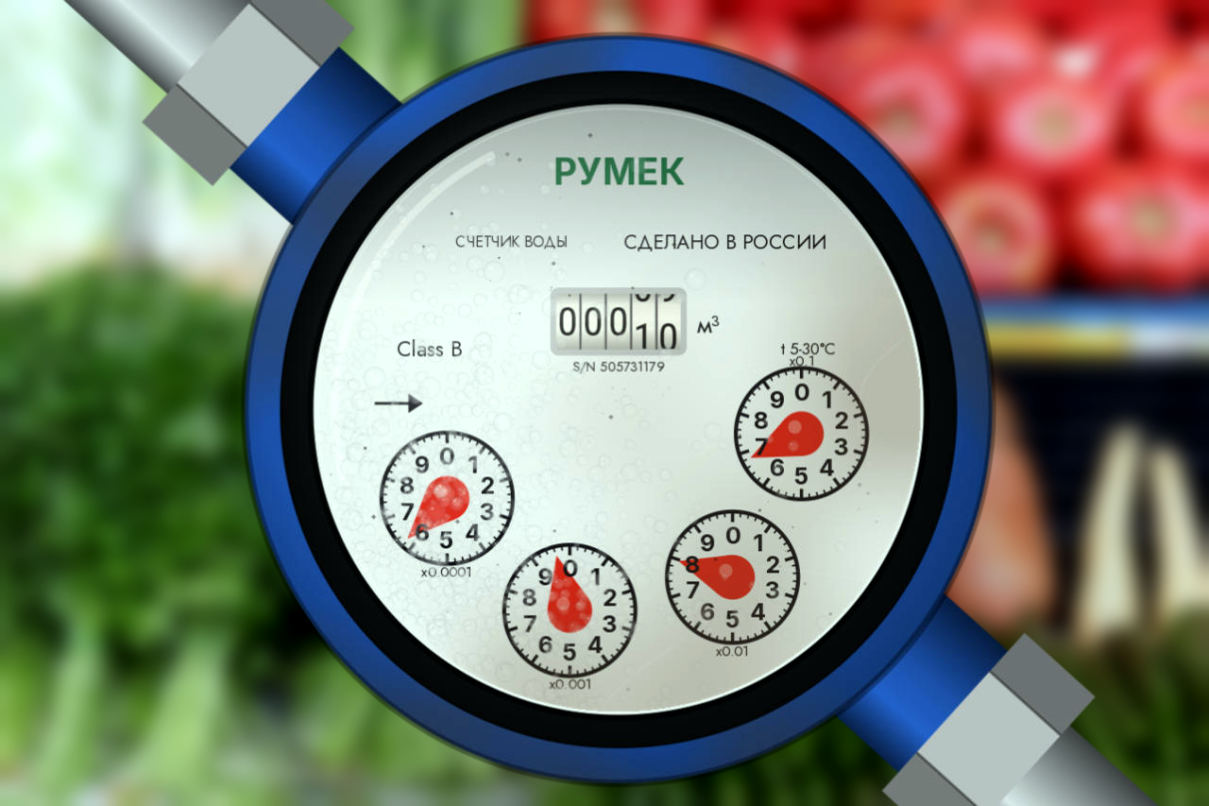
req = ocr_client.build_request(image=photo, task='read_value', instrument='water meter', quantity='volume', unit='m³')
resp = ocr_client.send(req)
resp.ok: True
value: 9.6796 m³
